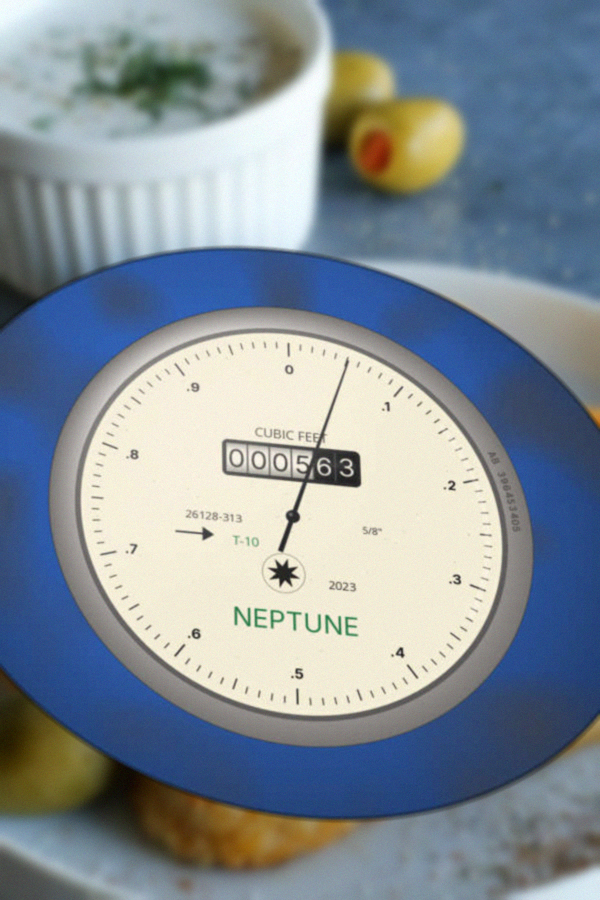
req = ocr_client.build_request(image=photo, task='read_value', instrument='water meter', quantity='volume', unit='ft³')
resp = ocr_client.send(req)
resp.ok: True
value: 563.05 ft³
